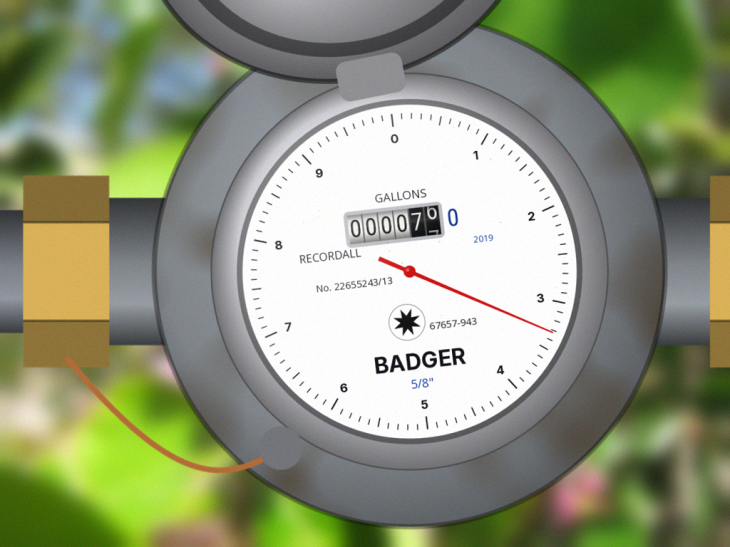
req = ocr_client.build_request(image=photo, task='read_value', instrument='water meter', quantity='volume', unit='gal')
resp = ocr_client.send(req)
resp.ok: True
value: 763.3 gal
